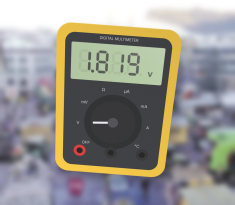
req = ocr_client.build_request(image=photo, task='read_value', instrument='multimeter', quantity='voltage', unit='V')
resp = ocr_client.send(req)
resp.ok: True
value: 1.819 V
